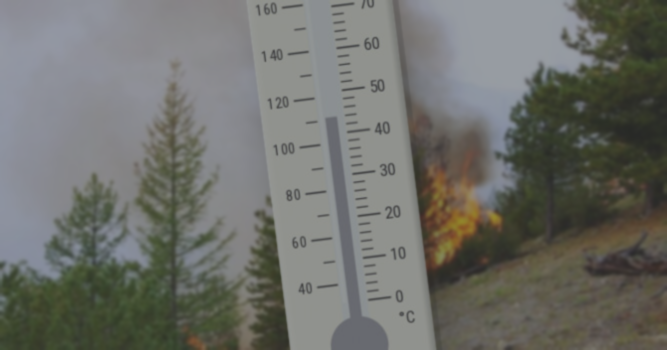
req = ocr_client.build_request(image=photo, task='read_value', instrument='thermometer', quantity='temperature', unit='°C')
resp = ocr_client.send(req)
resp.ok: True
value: 44 °C
